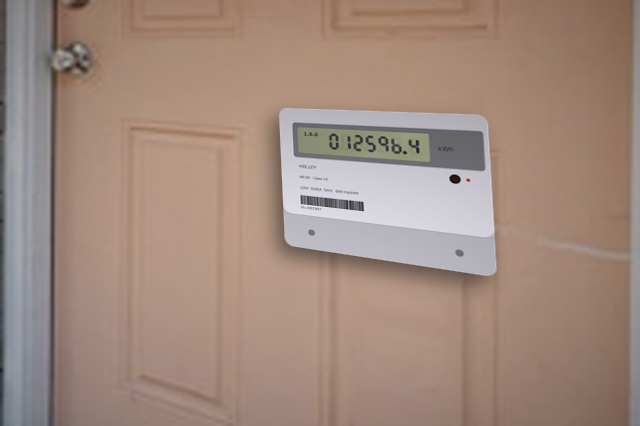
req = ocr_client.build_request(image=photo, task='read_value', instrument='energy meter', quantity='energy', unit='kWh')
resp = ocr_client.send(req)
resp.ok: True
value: 12596.4 kWh
